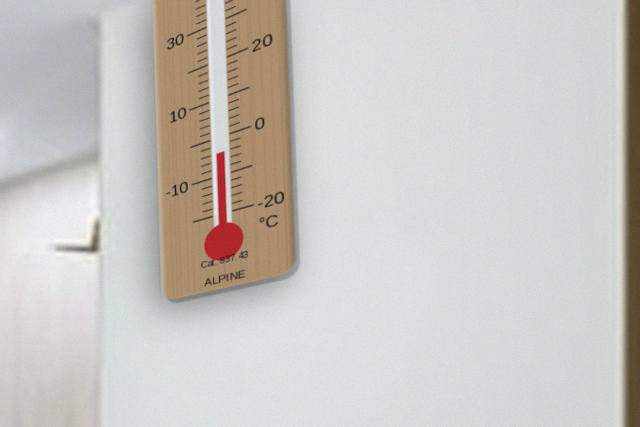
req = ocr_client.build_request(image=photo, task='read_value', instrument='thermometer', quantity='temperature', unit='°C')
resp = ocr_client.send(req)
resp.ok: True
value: -4 °C
